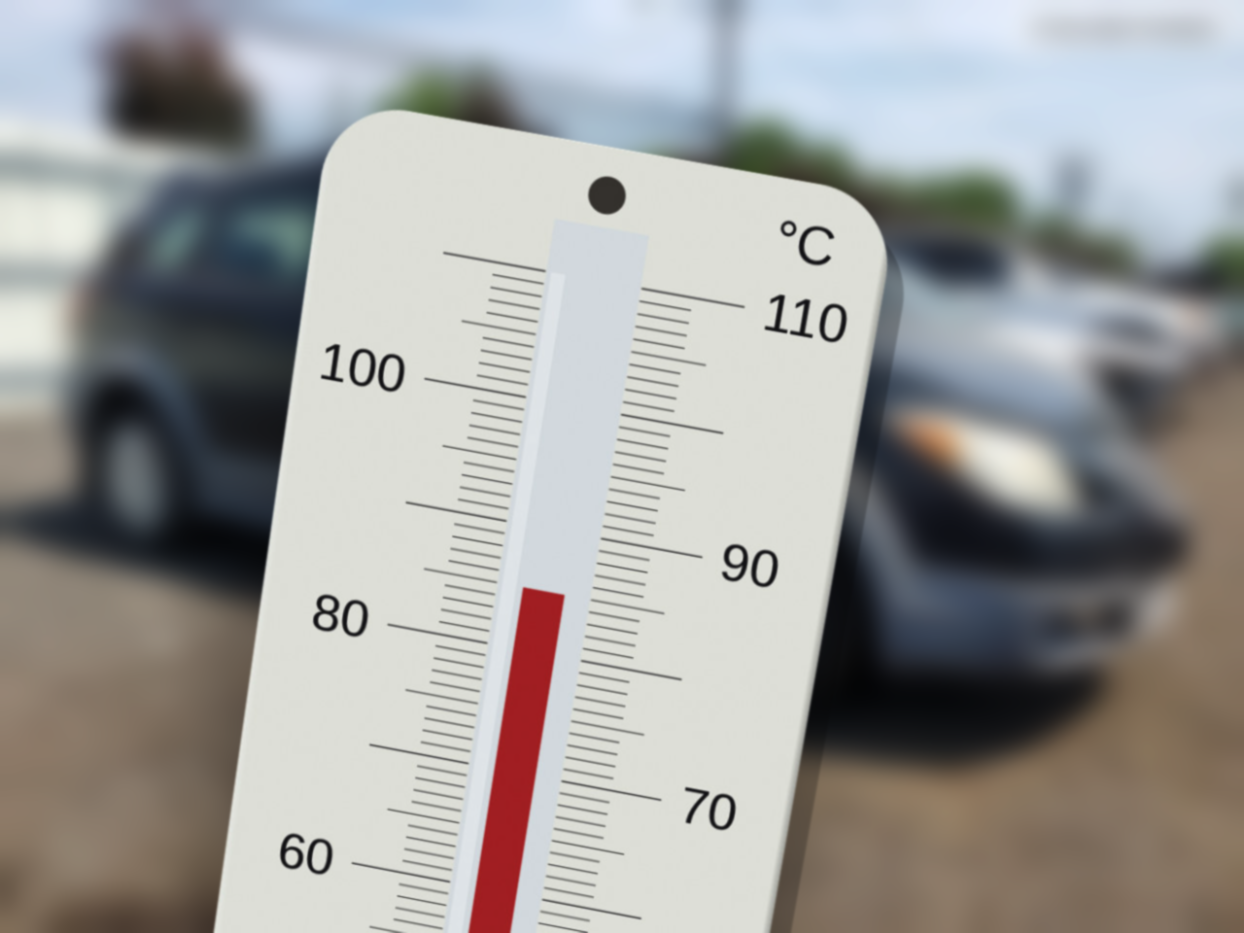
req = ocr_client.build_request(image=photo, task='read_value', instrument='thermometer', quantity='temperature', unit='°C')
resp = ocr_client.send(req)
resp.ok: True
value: 85 °C
